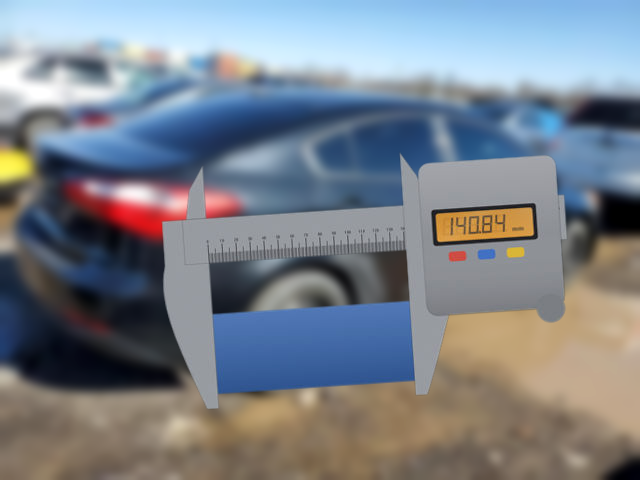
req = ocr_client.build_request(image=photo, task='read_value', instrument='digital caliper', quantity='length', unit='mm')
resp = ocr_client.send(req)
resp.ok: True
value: 140.84 mm
